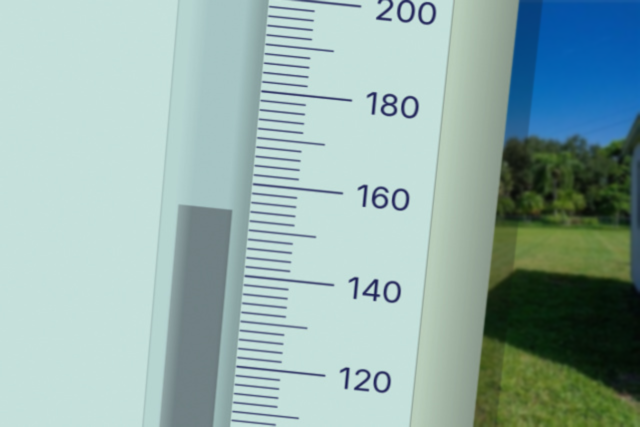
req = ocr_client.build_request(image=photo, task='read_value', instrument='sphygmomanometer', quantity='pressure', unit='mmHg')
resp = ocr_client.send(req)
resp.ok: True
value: 154 mmHg
